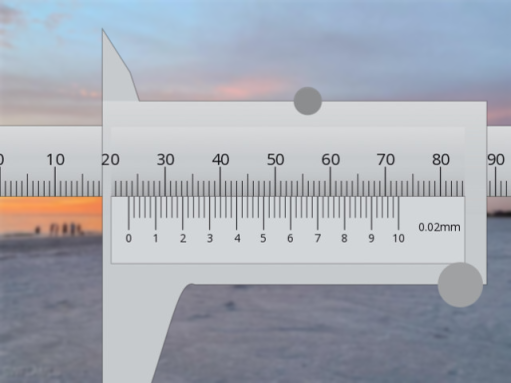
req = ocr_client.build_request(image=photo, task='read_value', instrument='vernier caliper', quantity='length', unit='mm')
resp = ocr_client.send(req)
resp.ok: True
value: 23.4 mm
